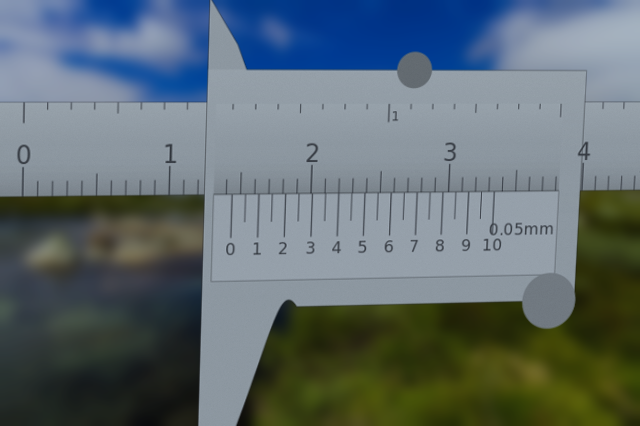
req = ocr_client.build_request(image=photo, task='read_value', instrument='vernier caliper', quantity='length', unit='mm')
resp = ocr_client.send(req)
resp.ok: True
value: 14.4 mm
